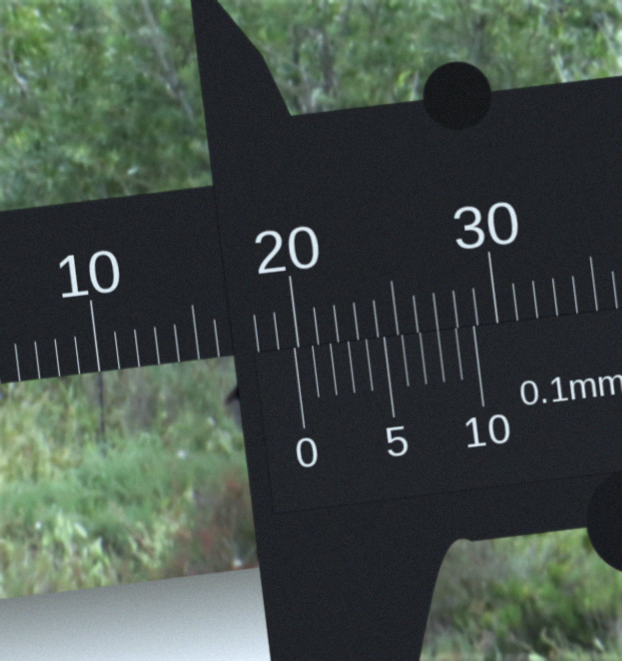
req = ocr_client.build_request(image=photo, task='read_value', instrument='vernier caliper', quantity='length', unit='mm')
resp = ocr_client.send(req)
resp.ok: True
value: 19.8 mm
